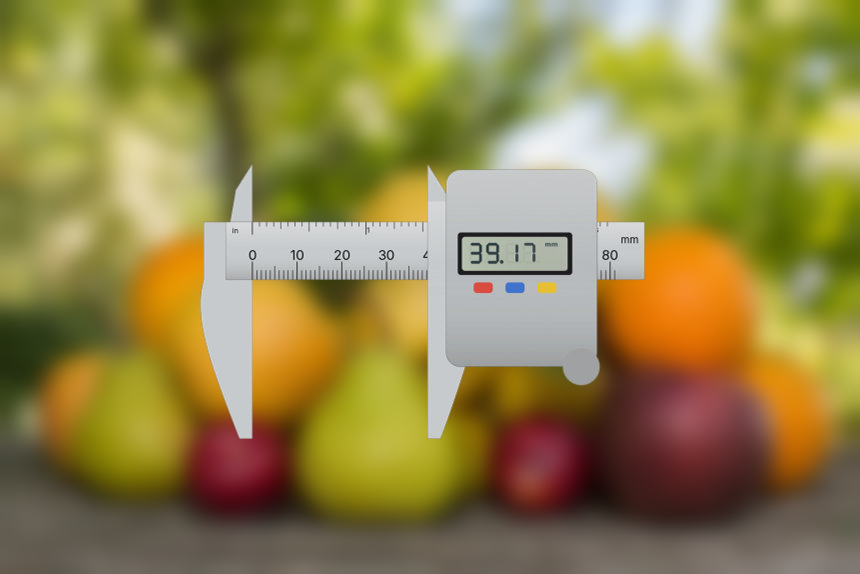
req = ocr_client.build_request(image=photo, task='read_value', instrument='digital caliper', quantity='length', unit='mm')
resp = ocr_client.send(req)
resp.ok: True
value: 39.17 mm
